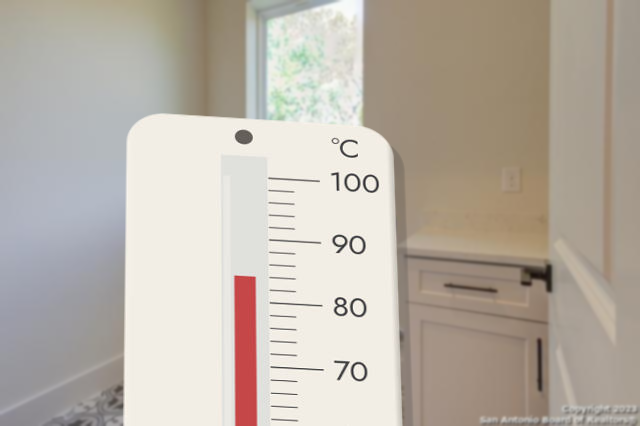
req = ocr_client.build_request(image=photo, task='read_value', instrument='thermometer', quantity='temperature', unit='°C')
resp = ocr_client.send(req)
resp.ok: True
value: 84 °C
